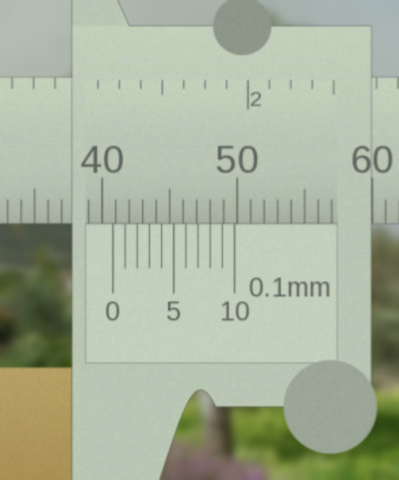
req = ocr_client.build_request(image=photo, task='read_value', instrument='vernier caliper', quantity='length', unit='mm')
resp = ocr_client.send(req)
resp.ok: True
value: 40.8 mm
